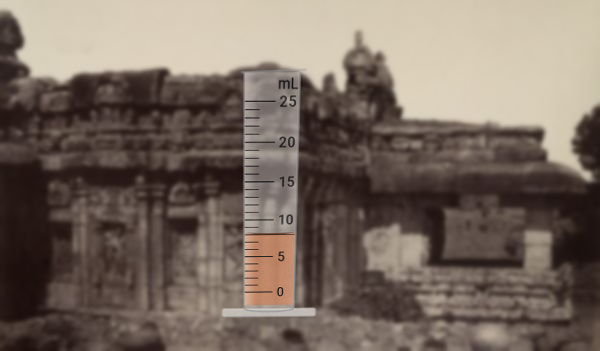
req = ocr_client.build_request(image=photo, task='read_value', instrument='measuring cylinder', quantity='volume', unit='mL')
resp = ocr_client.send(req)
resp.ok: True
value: 8 mL
